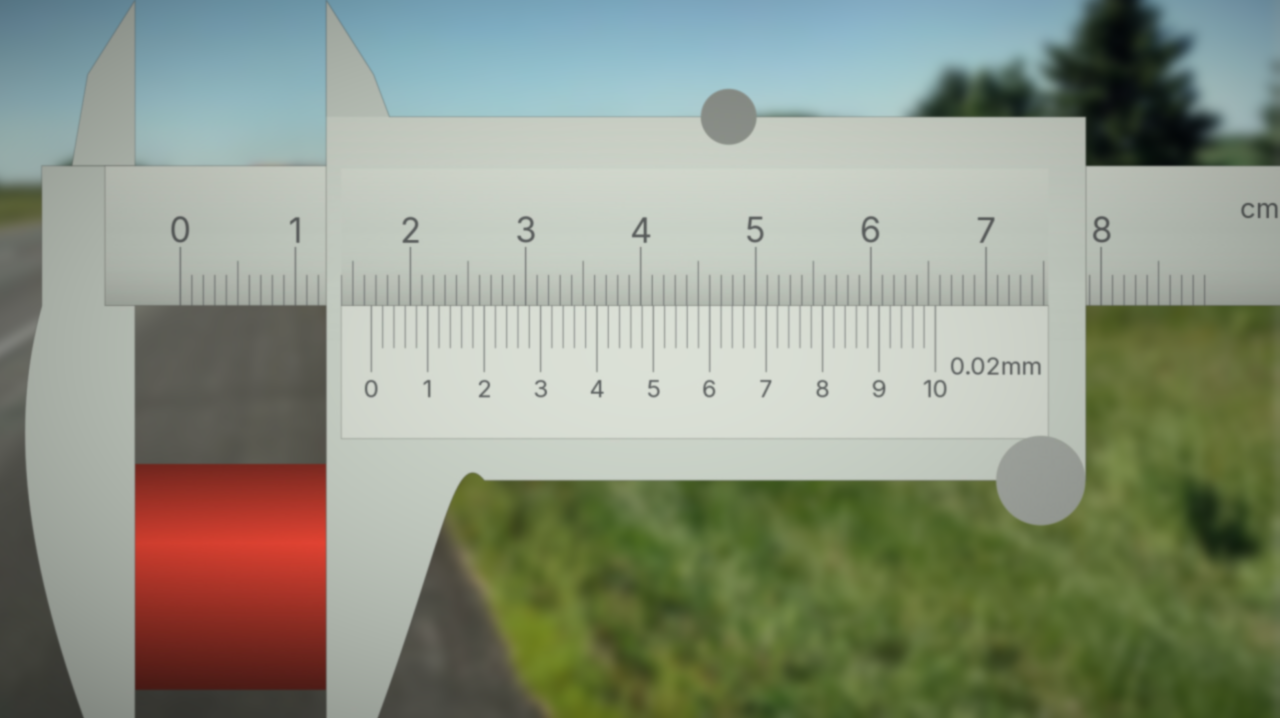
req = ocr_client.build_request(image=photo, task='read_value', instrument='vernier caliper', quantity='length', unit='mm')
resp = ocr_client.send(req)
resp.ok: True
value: 16.6 mm
